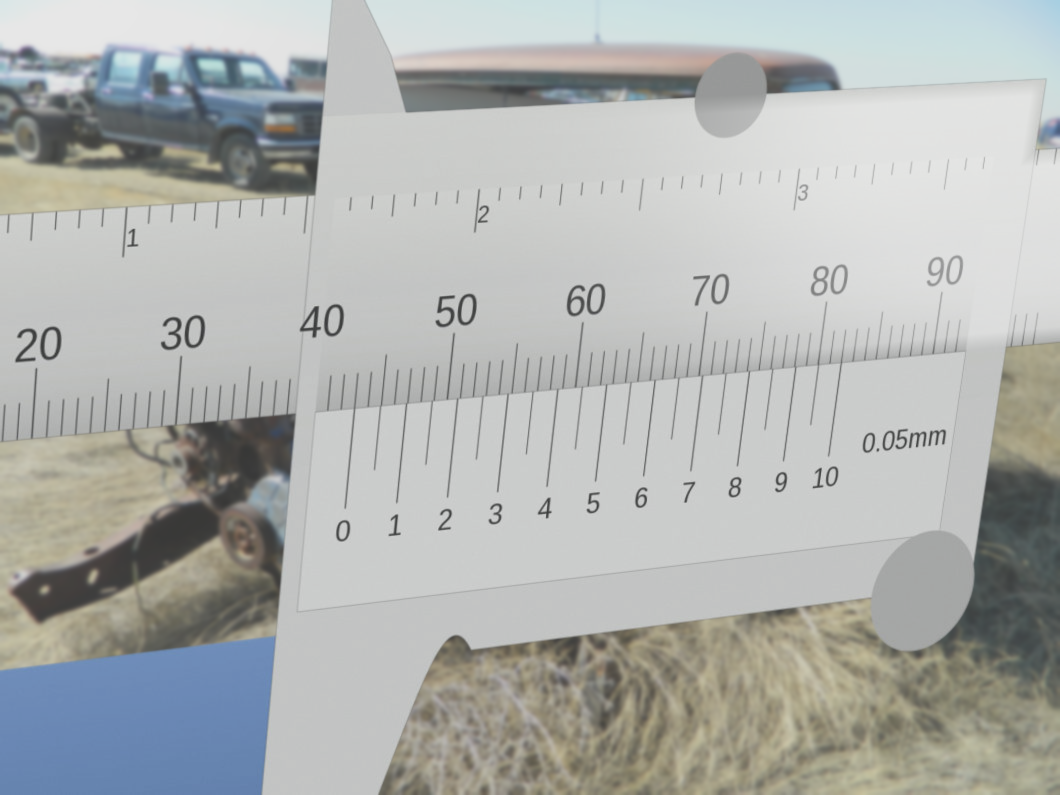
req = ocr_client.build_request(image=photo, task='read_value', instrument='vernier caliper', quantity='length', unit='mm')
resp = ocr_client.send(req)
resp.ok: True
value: 43.0 mm
